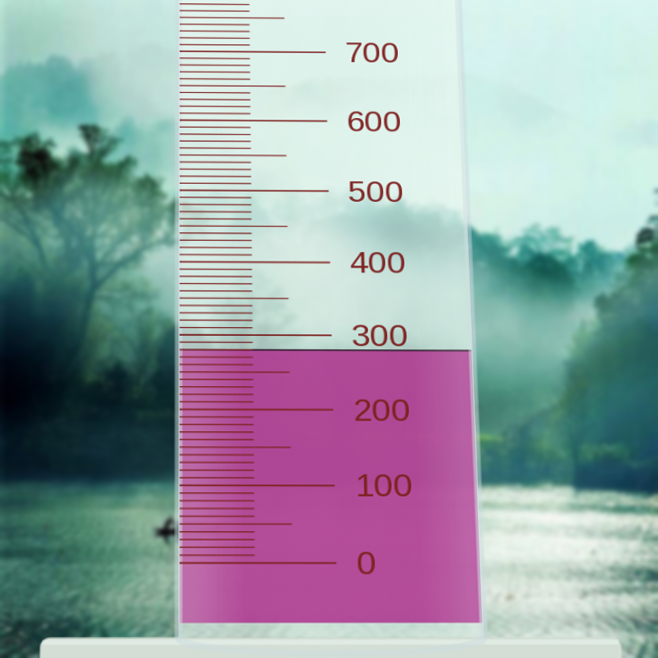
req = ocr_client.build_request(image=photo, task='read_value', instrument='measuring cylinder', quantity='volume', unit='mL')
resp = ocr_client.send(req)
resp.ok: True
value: 280 mL
